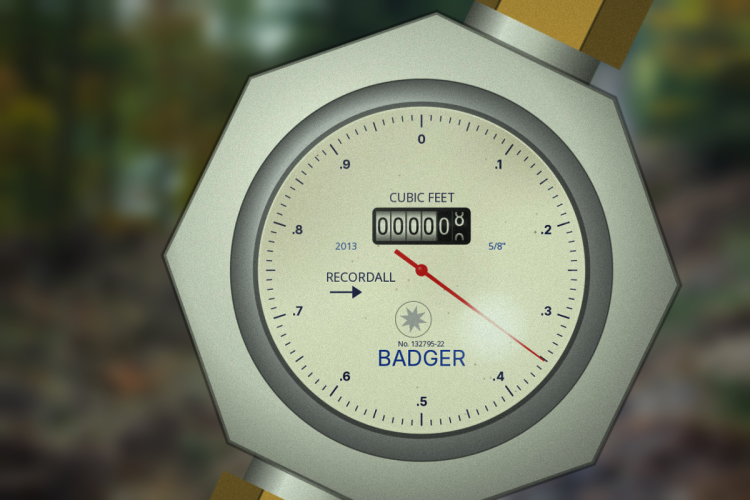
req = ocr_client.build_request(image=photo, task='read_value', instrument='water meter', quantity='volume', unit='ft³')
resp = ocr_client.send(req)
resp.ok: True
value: 8.35 ft³
